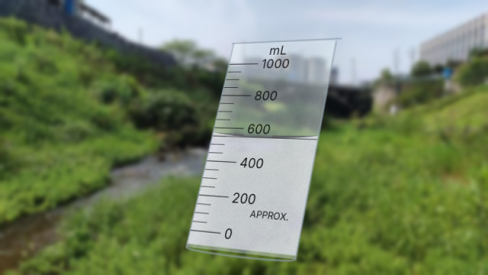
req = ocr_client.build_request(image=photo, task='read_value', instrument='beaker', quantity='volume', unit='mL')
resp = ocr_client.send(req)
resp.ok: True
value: 550 mL
